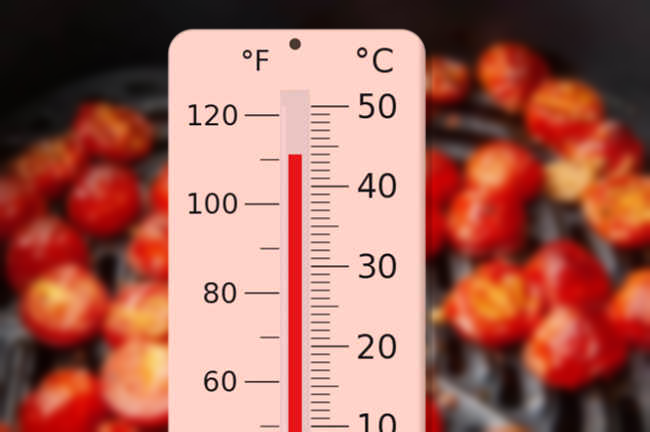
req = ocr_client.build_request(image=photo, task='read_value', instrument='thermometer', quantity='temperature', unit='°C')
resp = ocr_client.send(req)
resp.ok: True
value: 44 °C
